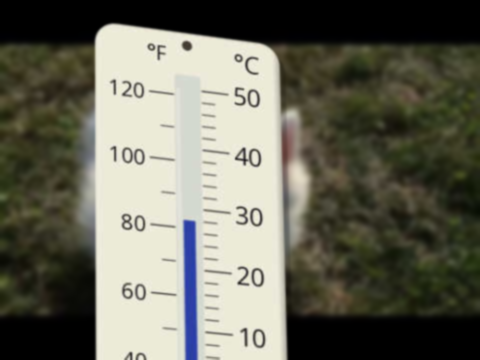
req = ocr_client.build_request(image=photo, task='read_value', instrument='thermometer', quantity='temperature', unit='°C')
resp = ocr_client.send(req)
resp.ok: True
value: 28 °C
